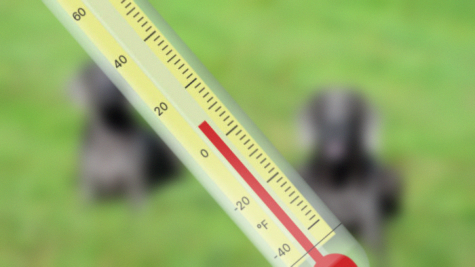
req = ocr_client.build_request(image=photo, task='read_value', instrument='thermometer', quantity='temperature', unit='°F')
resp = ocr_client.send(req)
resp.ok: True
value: 8 °F
